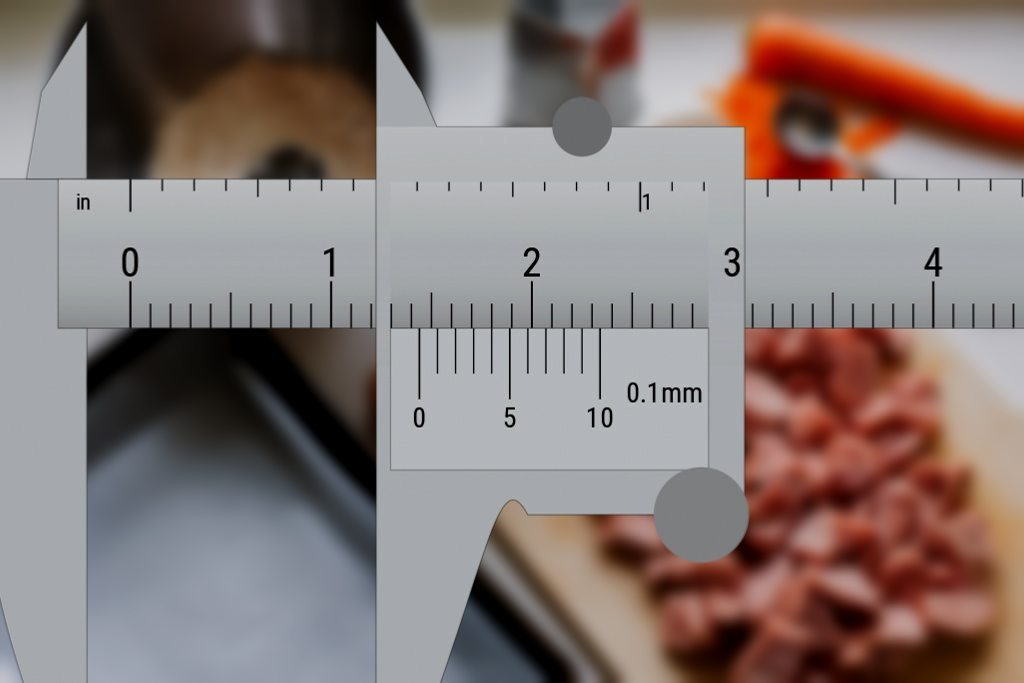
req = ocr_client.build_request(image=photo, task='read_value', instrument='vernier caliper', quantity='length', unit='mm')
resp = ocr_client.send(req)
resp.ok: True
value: 14.4 mm
